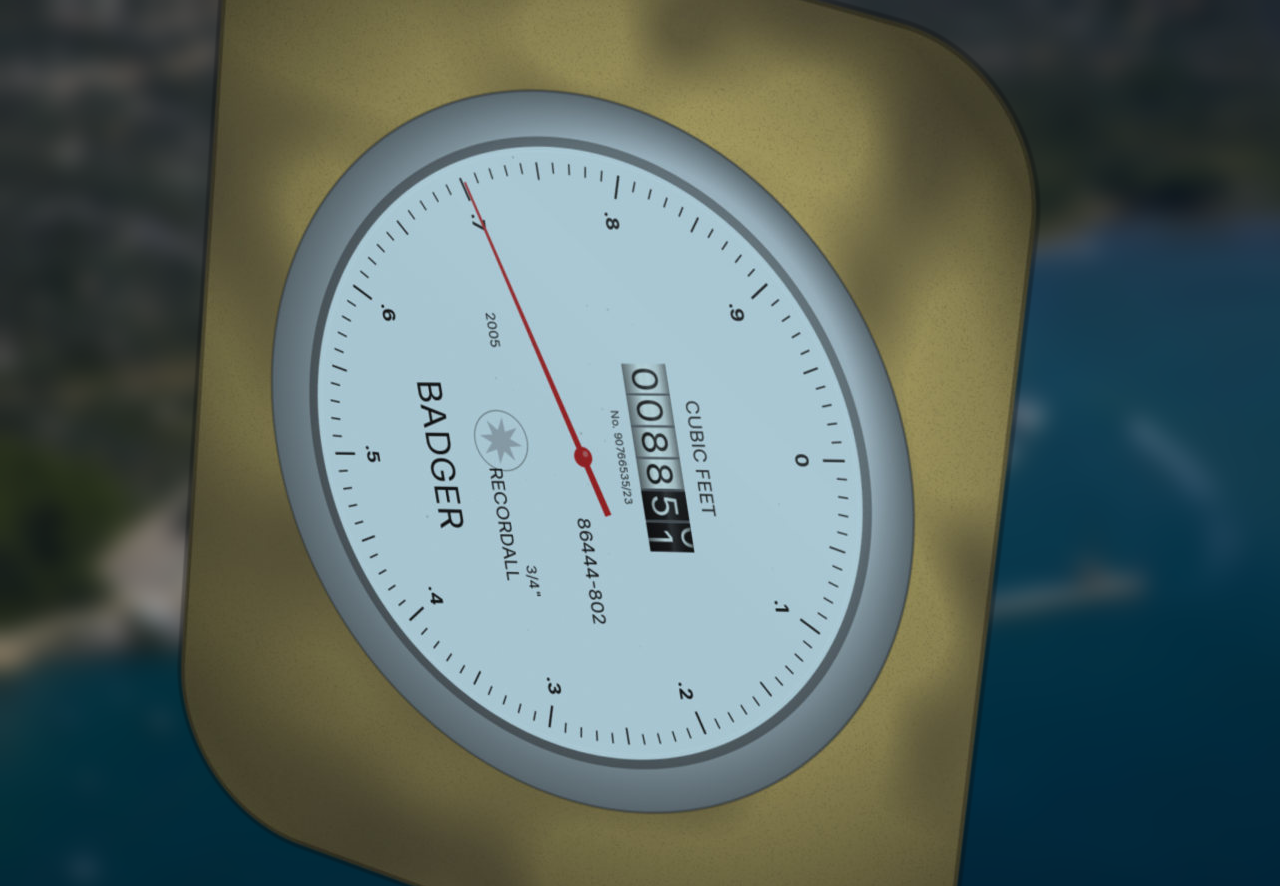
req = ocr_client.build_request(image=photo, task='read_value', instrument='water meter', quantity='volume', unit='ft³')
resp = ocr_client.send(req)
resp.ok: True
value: 8850.70 ft³
